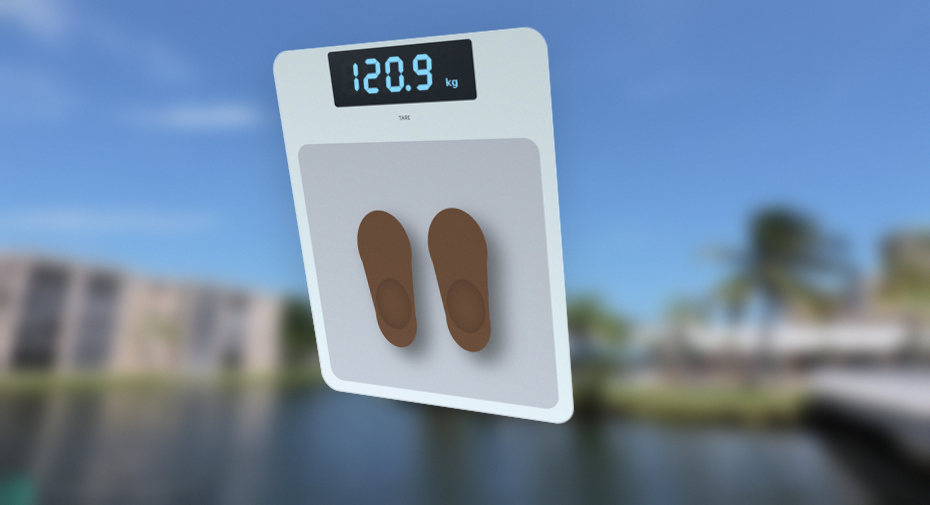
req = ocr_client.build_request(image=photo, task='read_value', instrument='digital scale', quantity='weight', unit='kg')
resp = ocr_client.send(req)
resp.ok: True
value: 120.9 kg
